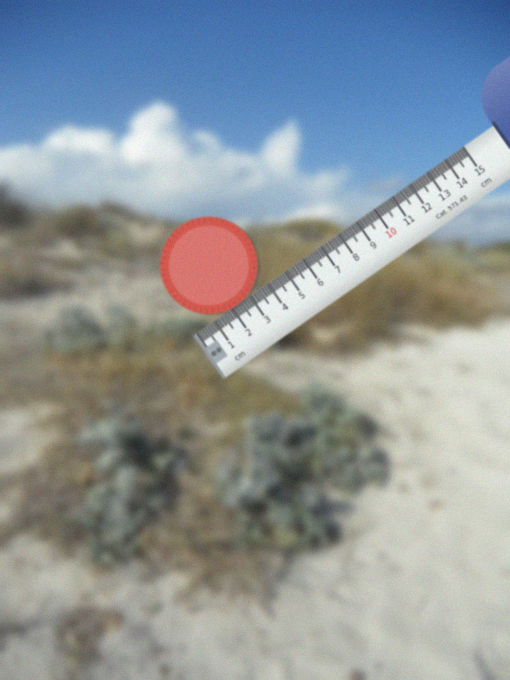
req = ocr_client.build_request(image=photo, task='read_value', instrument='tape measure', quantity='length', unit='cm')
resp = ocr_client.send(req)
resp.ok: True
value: 4.5 cm
